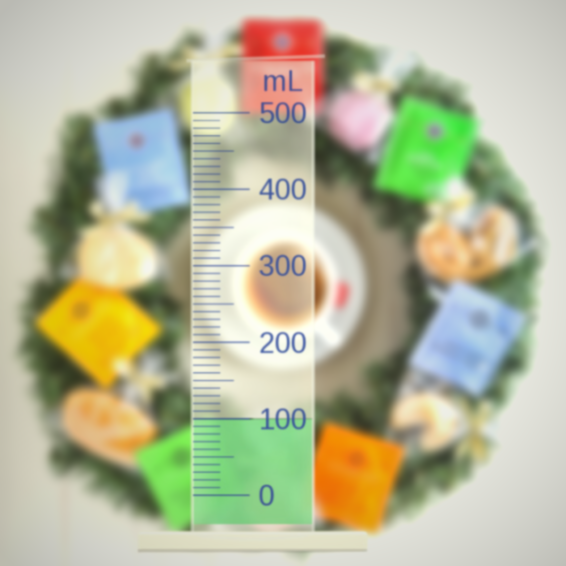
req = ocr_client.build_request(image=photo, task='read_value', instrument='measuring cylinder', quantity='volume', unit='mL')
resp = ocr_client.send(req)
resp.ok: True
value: 100 mL
